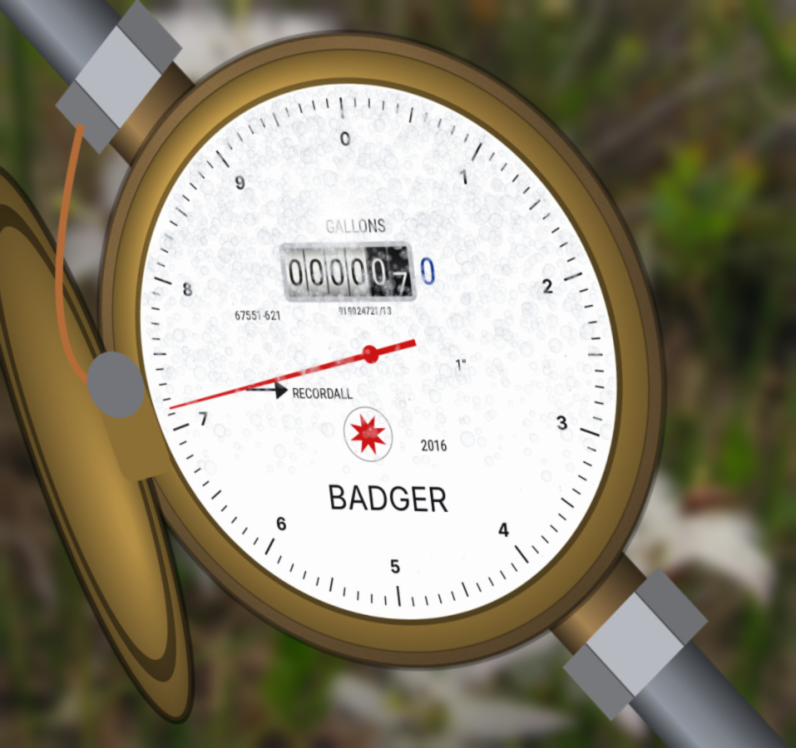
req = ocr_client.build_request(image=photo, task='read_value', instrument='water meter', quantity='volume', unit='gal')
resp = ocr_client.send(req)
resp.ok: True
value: 67.1 gal
